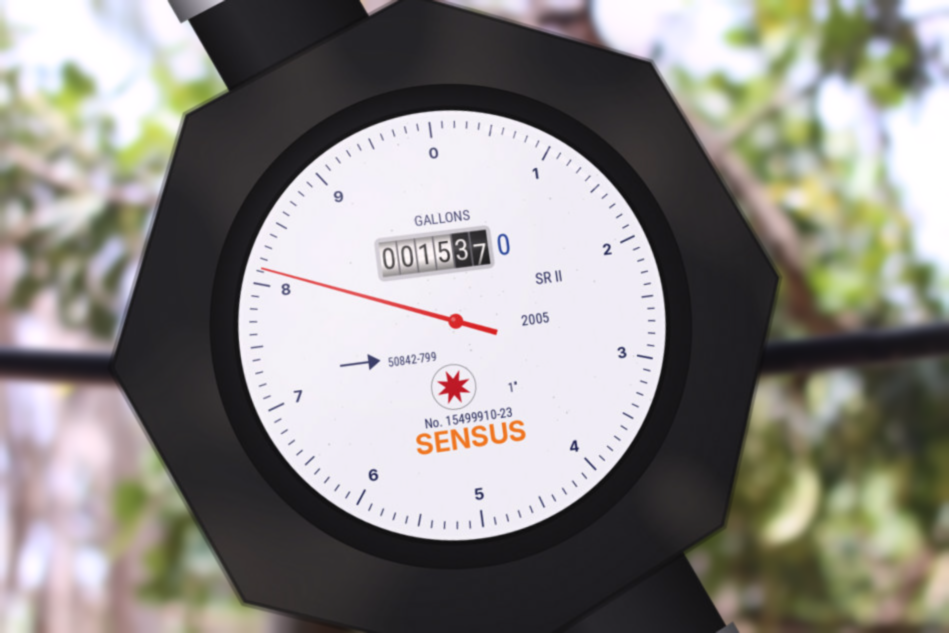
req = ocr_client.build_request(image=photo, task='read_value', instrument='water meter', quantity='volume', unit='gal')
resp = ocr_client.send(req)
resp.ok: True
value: 15368.1 gal
